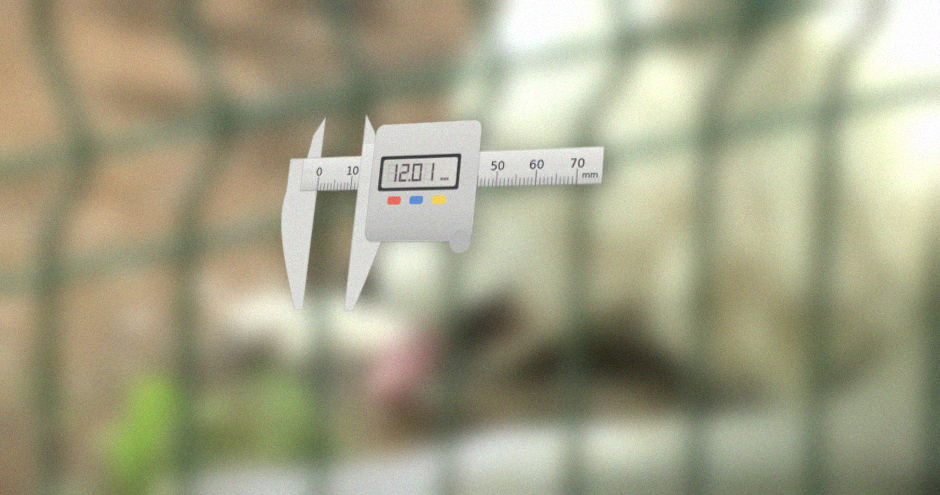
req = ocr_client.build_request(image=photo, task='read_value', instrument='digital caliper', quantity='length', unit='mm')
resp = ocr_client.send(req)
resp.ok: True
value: 12.01 mm
